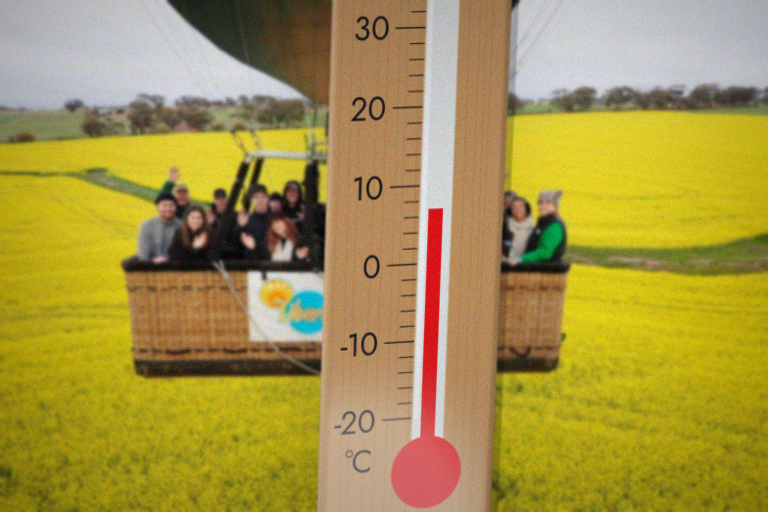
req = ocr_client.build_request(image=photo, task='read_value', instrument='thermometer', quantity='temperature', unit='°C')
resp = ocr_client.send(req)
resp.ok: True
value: 7 °C
